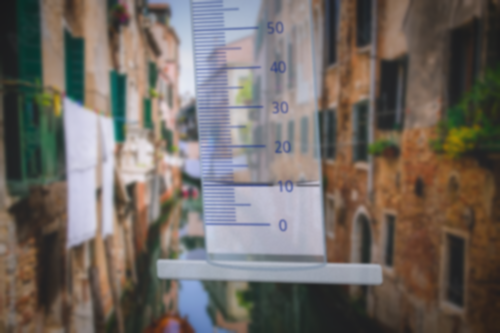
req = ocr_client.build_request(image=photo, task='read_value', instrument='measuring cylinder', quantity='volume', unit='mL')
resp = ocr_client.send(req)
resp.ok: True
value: 10 mL
